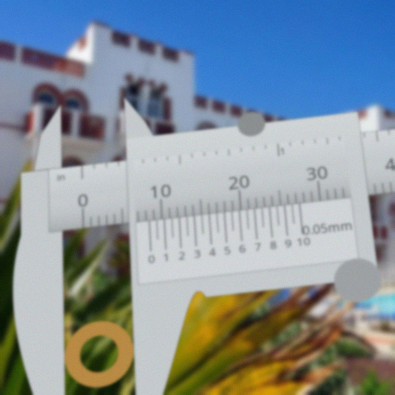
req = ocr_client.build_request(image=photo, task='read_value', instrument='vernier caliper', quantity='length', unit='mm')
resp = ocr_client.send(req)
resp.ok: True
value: 8.4 mm
